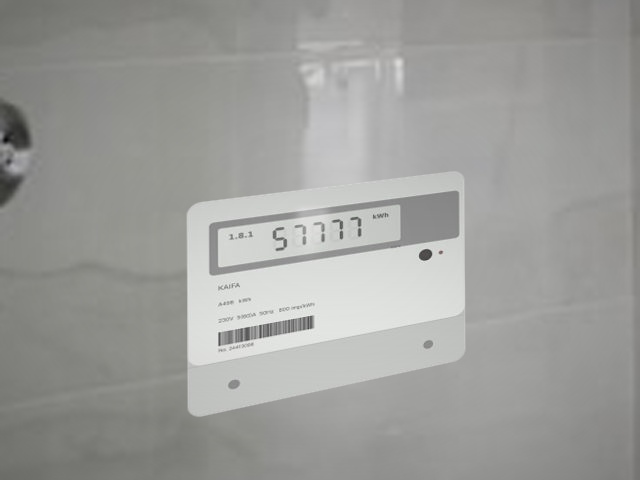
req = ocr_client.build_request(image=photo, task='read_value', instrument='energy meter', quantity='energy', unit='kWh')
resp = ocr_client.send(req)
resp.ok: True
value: 57777 kWh
